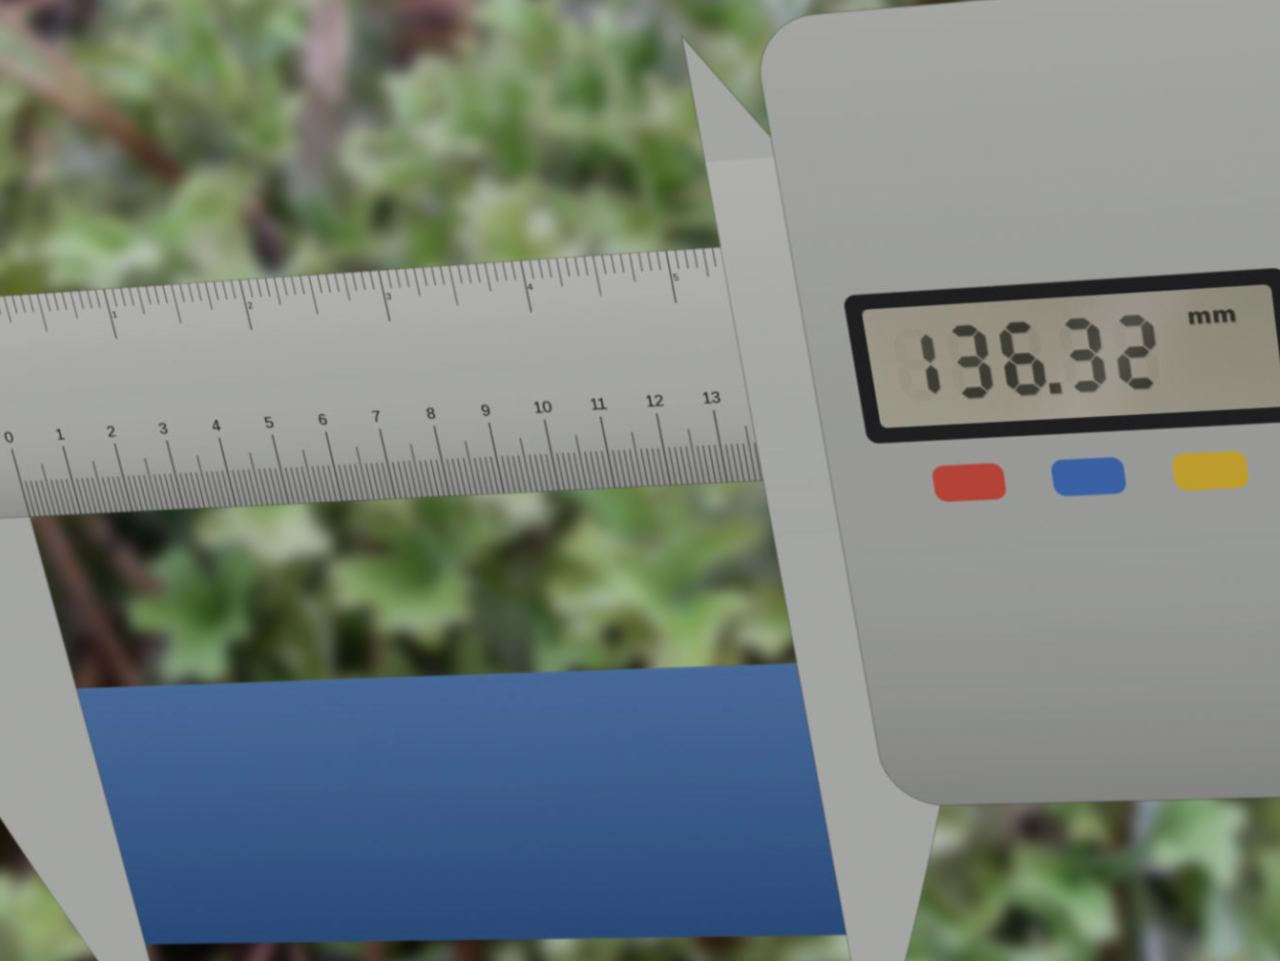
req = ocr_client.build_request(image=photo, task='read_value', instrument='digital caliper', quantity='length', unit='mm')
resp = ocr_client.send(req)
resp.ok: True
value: 136.32 mm
